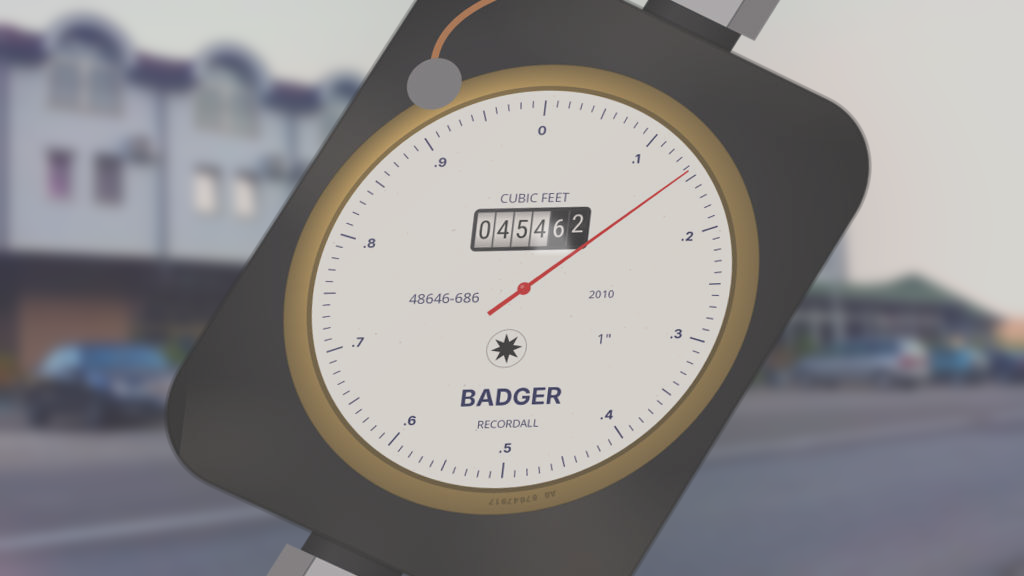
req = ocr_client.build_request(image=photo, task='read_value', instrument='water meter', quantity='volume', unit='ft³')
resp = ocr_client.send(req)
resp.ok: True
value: 45462.14 ft³
